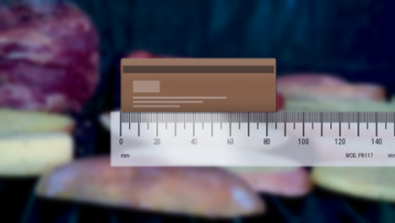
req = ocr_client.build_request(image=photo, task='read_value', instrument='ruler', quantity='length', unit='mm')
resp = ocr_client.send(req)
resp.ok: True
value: 85 mm
